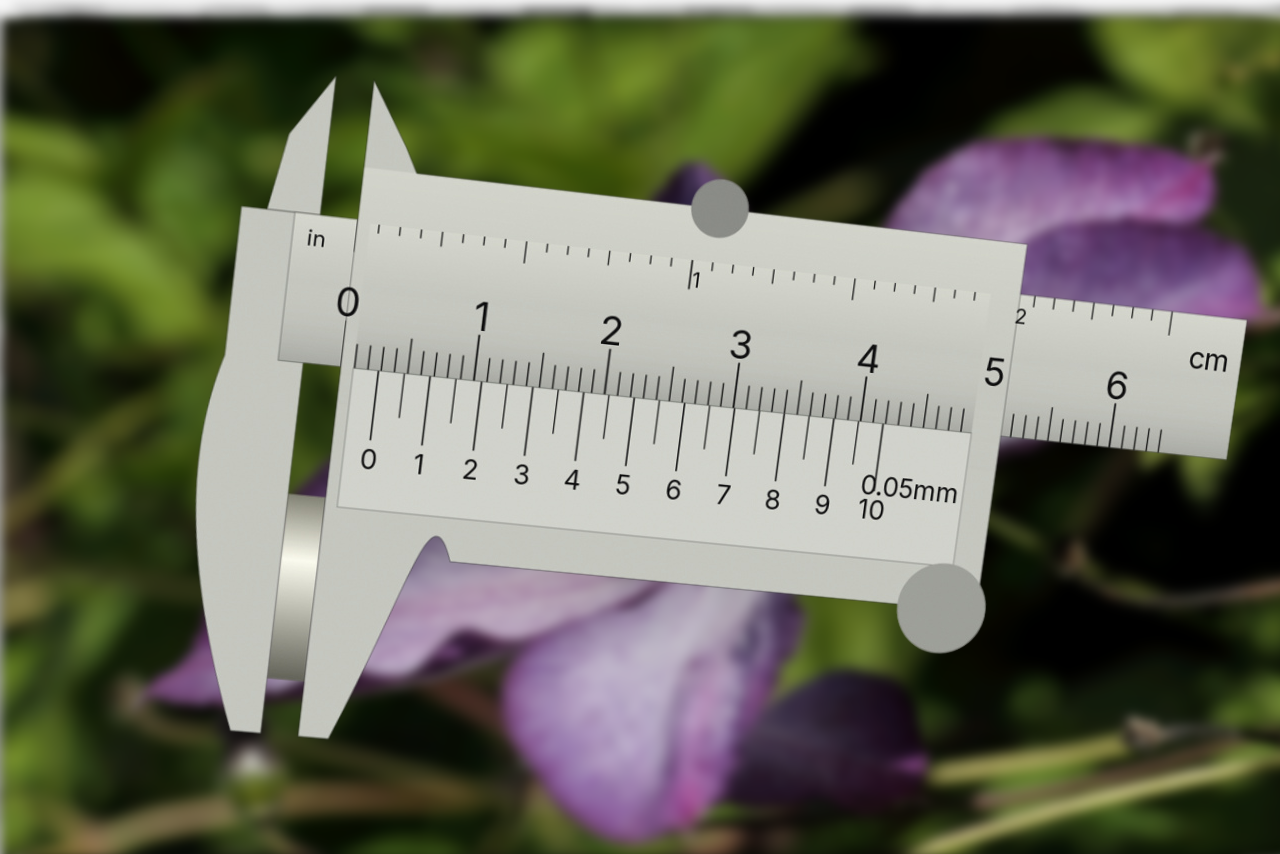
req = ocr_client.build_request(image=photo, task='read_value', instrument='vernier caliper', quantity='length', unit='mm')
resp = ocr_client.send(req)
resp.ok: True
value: 2.8 mm
